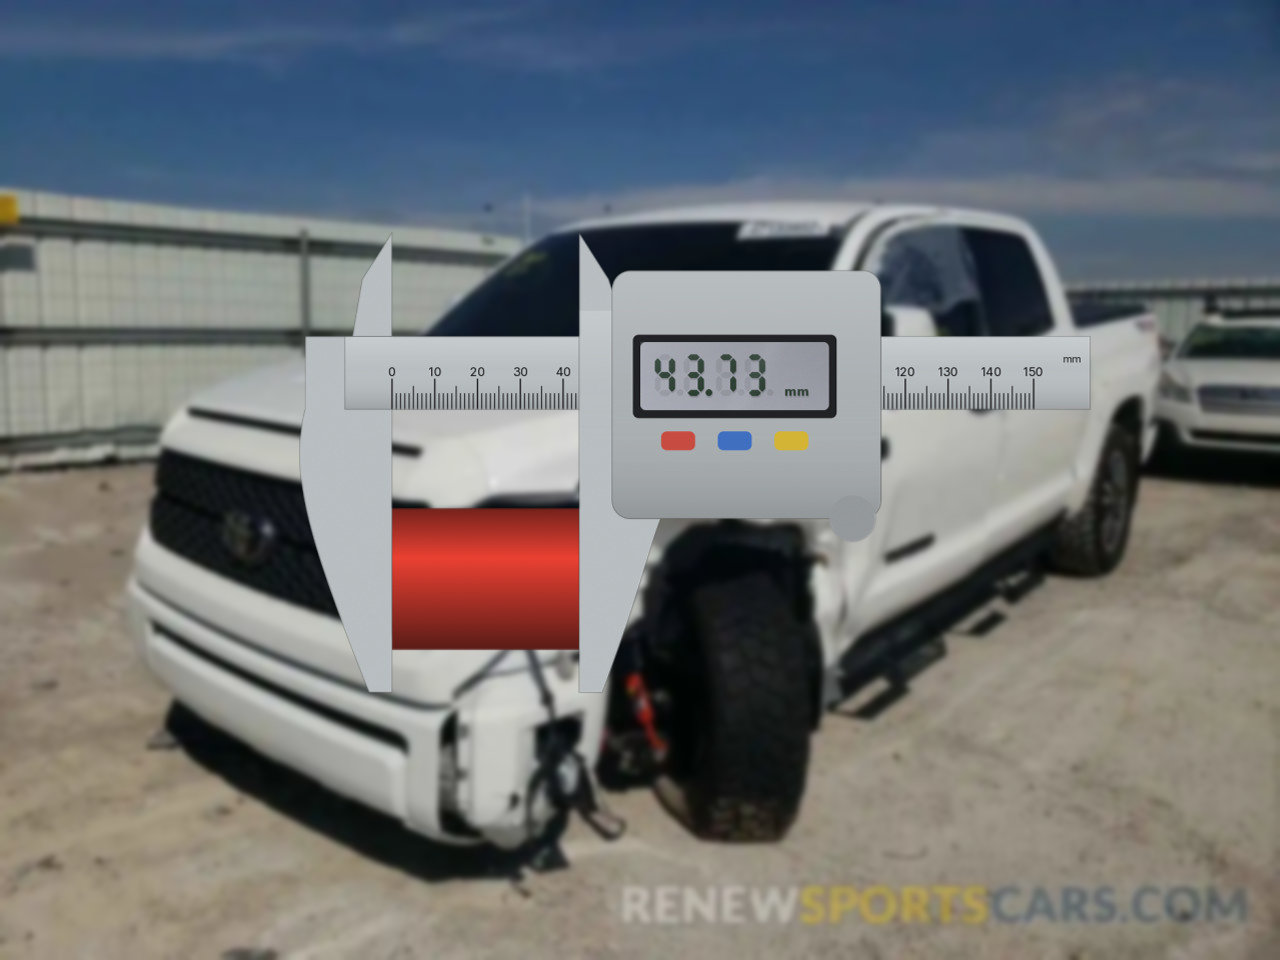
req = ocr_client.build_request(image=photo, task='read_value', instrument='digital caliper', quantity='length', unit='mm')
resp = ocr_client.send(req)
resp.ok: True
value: 43.73 mm
